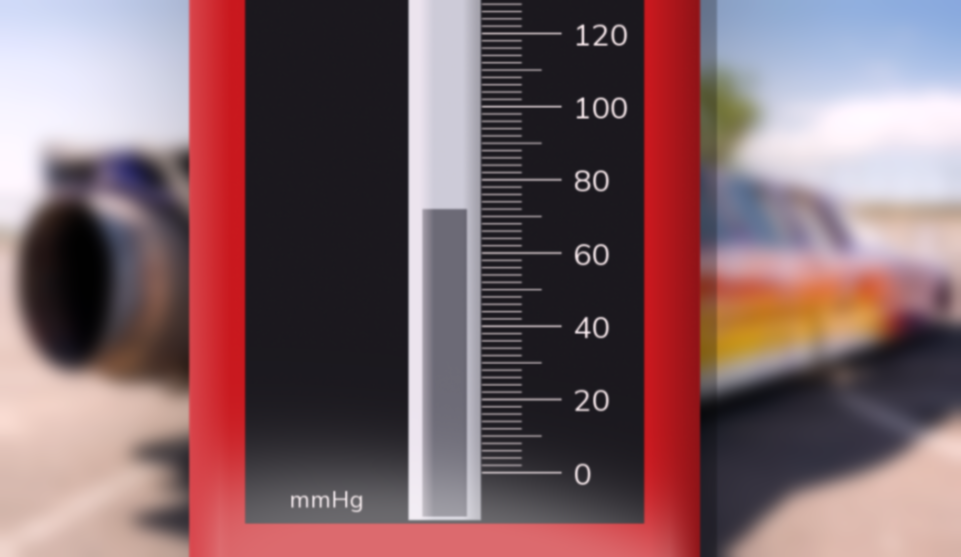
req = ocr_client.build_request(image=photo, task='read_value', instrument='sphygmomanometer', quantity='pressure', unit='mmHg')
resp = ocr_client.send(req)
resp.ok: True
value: 72 mmHg
